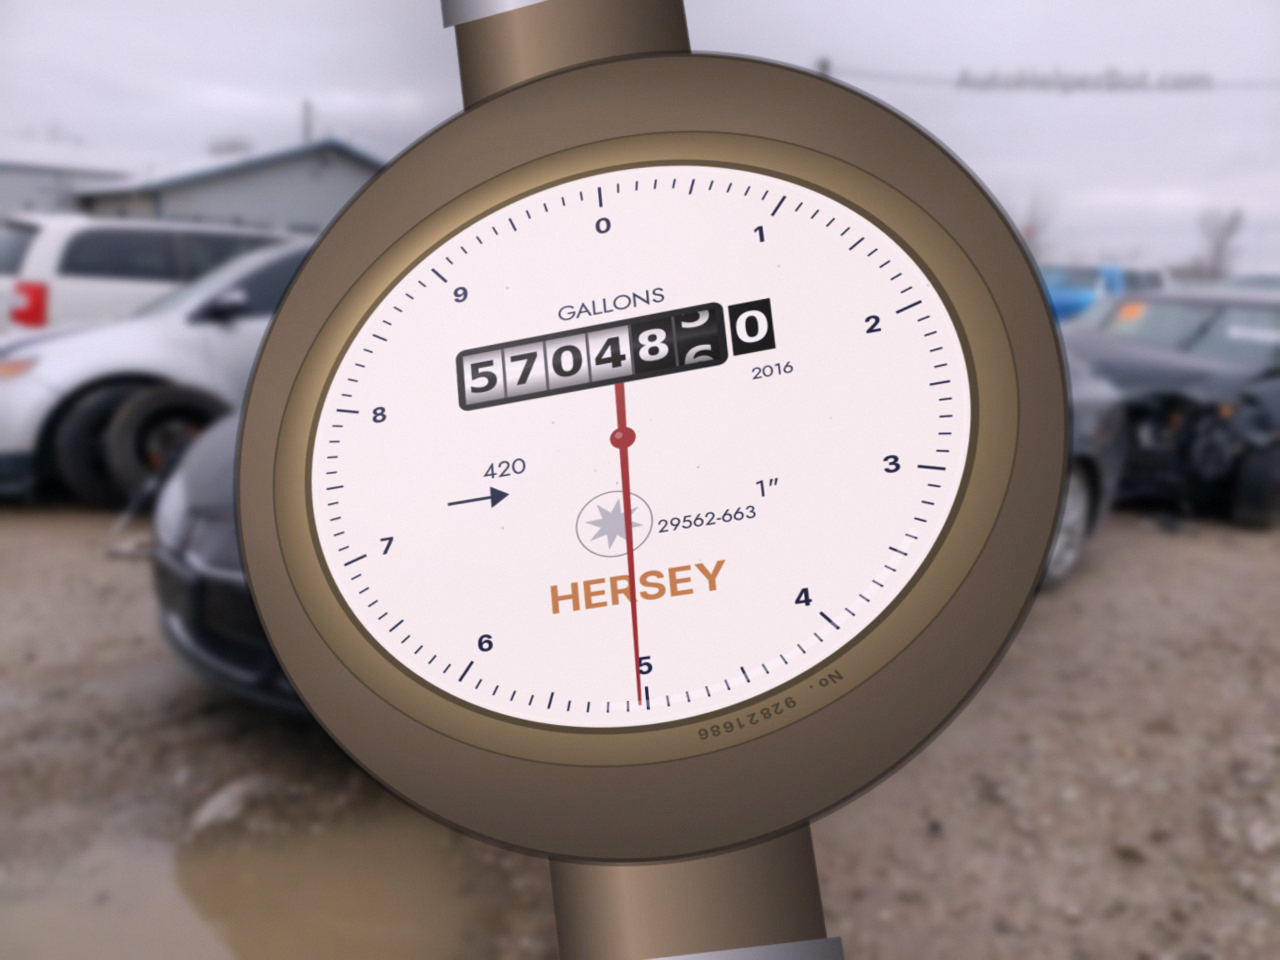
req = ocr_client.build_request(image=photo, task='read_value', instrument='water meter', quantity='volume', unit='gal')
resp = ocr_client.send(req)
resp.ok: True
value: 5704855.0 gal
